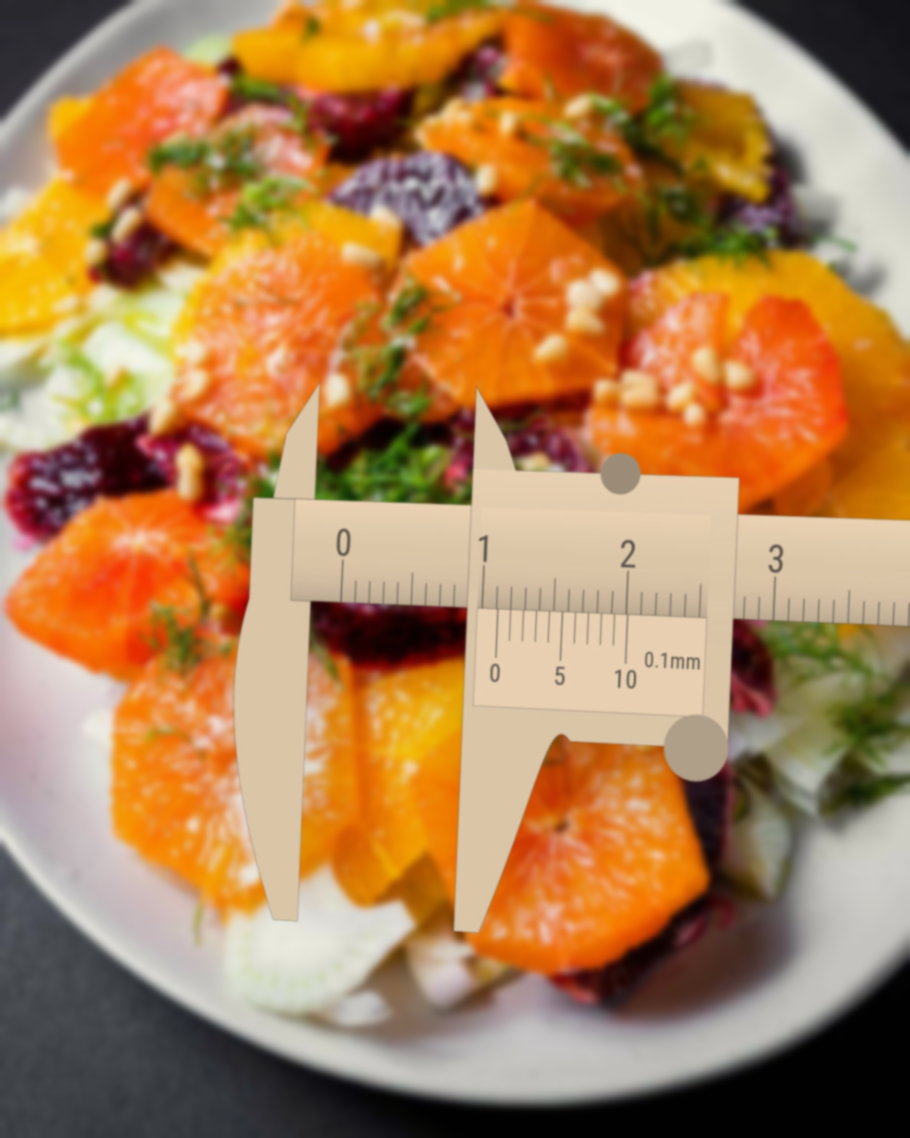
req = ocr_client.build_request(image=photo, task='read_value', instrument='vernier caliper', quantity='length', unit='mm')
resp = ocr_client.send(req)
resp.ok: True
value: 11.1 mm
